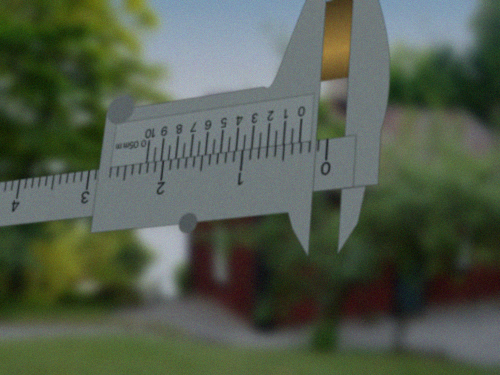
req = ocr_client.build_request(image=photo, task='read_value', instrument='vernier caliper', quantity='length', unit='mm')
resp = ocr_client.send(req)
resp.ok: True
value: 3.2 mm
